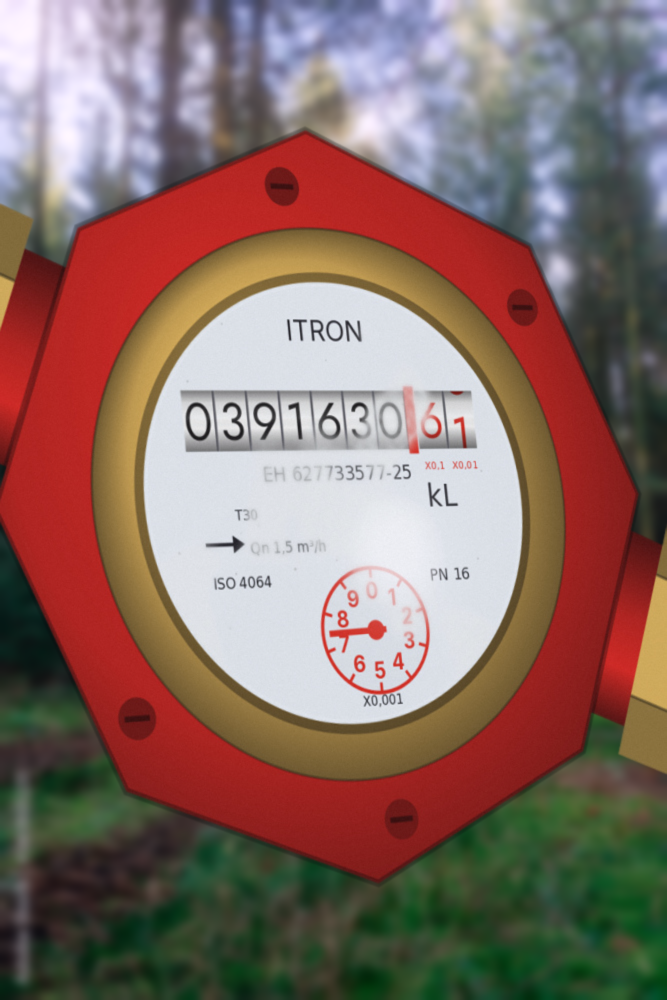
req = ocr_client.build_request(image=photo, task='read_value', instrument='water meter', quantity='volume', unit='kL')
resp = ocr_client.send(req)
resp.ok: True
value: 391630.607 kL
